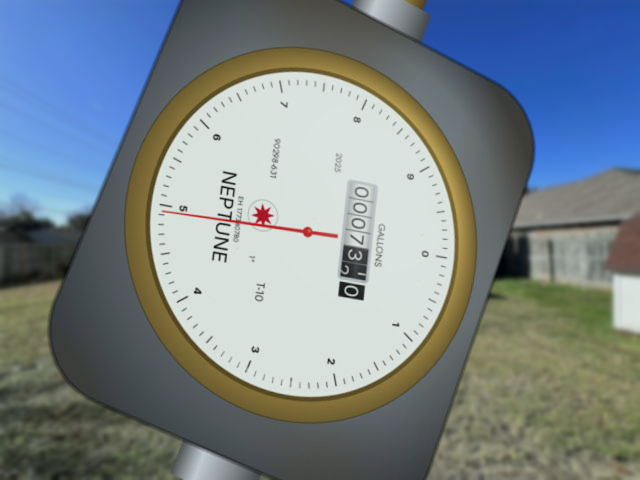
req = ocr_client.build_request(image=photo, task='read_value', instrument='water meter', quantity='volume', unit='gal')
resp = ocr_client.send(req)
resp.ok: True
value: 7314.9 gal
